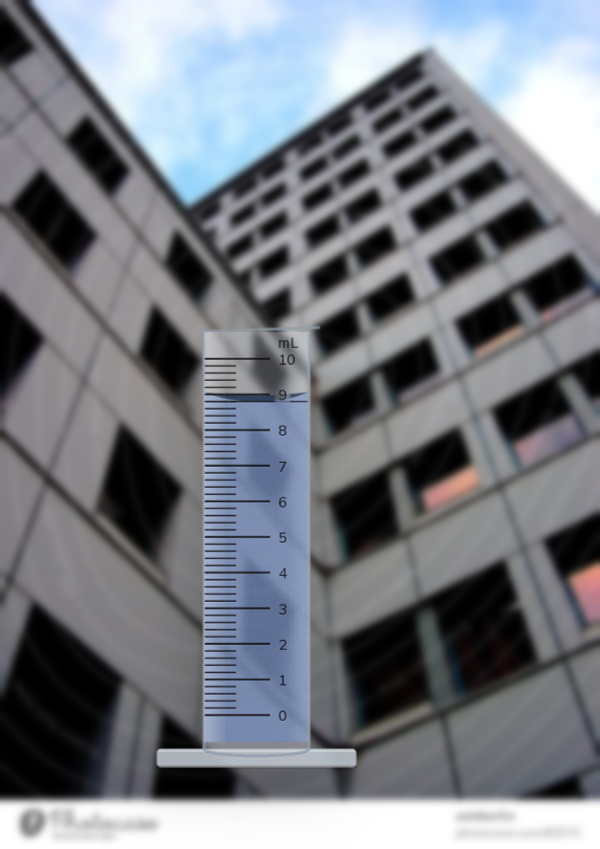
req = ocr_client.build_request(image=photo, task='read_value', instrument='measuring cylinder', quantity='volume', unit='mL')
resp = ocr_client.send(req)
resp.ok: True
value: 8.8 mL
